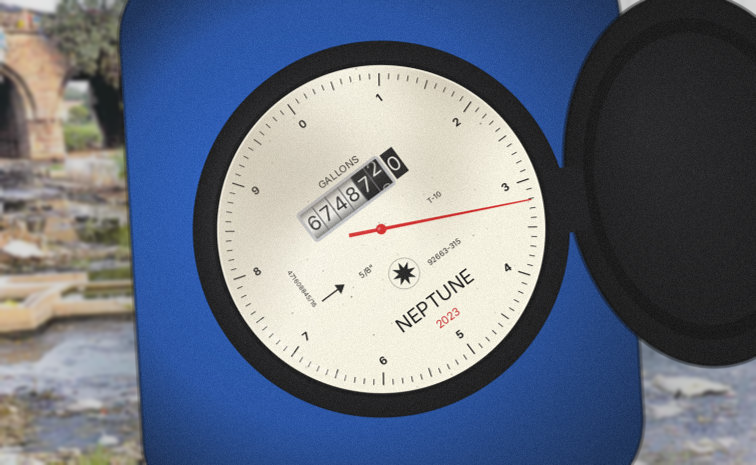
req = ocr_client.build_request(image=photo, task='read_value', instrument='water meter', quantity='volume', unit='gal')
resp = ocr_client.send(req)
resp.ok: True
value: 6748723.2 gal
